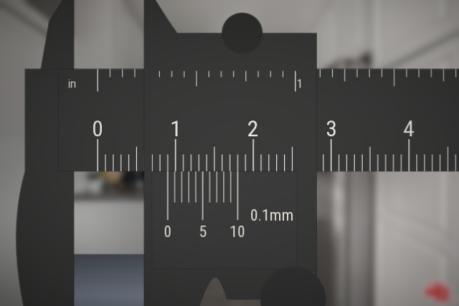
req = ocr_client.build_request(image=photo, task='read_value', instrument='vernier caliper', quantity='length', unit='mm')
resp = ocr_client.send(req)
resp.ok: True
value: 9.0 mm
